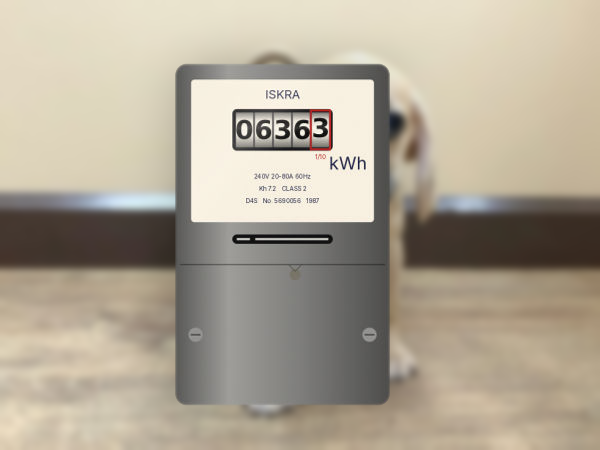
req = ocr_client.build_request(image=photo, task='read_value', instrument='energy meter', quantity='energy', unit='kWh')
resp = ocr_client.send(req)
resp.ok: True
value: 636.3 kWh
